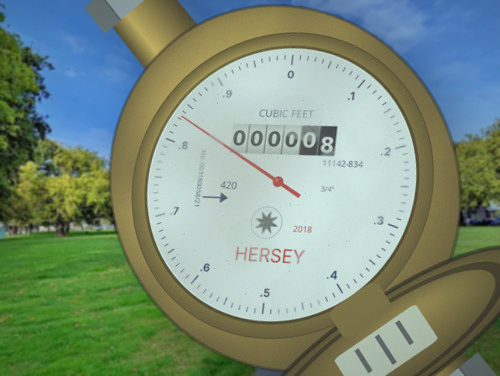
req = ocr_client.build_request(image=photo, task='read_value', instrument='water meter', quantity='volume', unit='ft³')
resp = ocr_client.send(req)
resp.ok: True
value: 7.83 ft³
